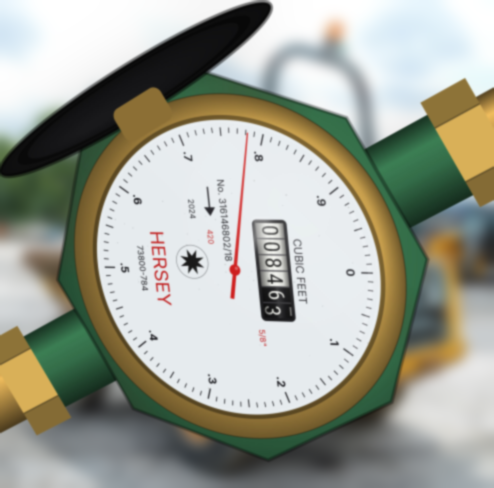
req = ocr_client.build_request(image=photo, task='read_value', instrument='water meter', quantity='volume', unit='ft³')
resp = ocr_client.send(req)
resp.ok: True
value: 8462.78 ft³
